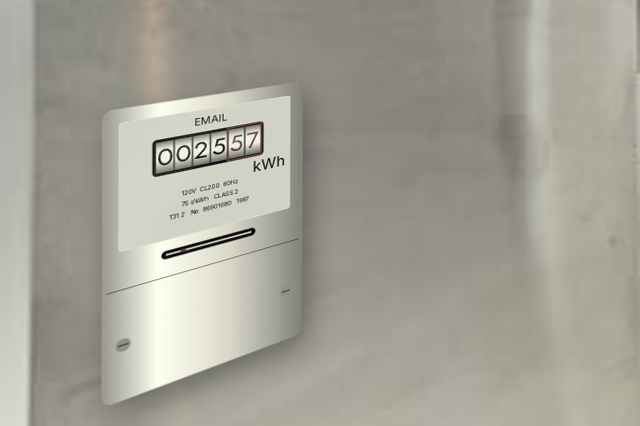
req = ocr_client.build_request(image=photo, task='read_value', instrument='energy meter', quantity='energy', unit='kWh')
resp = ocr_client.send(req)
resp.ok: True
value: 25.57 kWh
